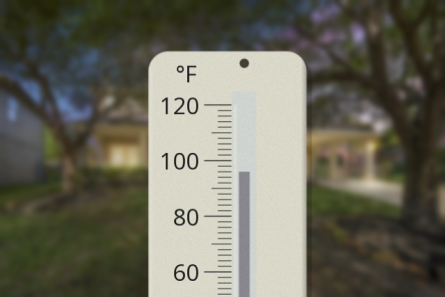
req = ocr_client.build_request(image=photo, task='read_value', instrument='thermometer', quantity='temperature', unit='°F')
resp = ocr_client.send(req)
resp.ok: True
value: 96 °F
